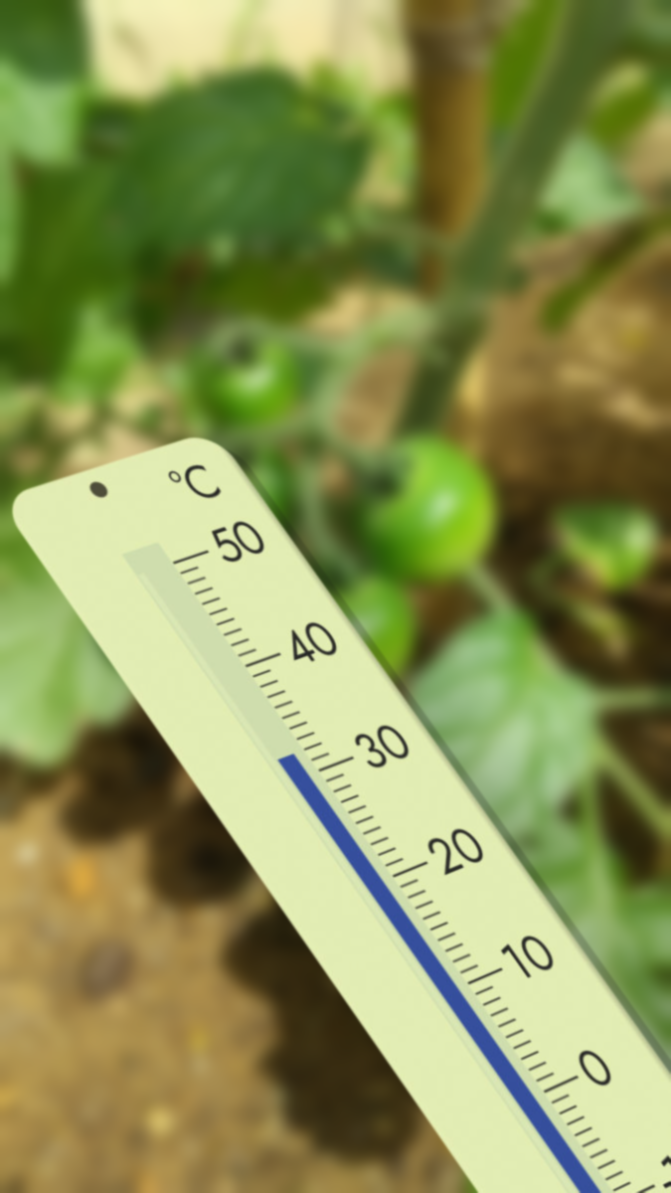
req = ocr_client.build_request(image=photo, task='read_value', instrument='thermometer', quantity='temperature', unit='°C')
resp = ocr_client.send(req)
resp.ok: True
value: 32 °C
